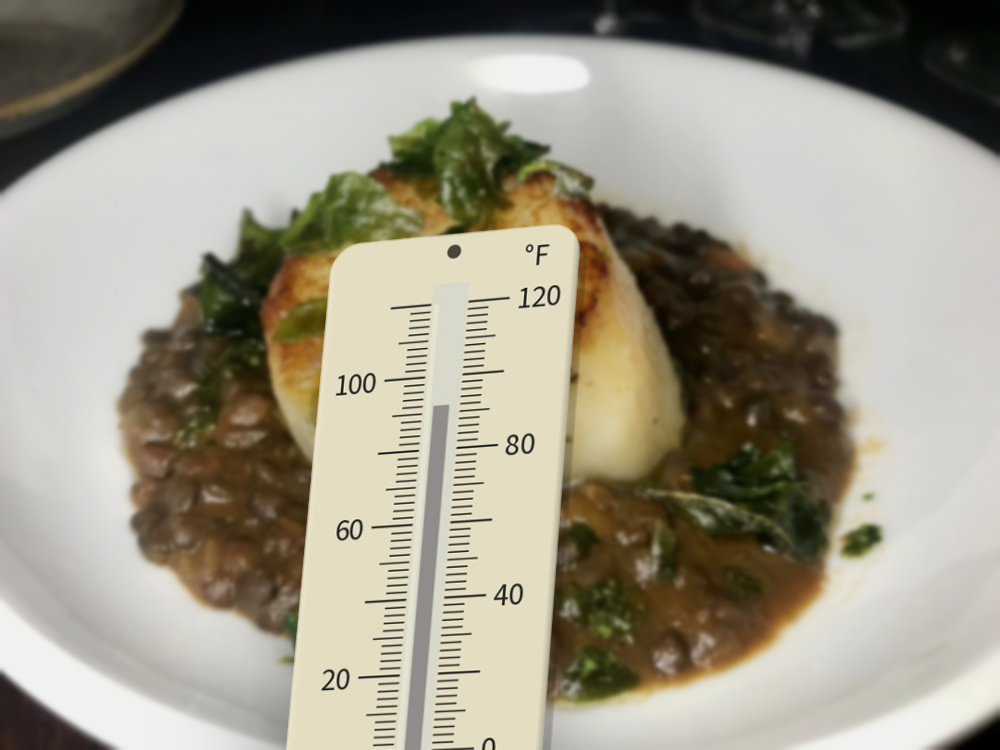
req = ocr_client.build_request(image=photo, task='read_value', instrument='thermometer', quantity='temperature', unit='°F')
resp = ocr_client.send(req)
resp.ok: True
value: 92 °F
